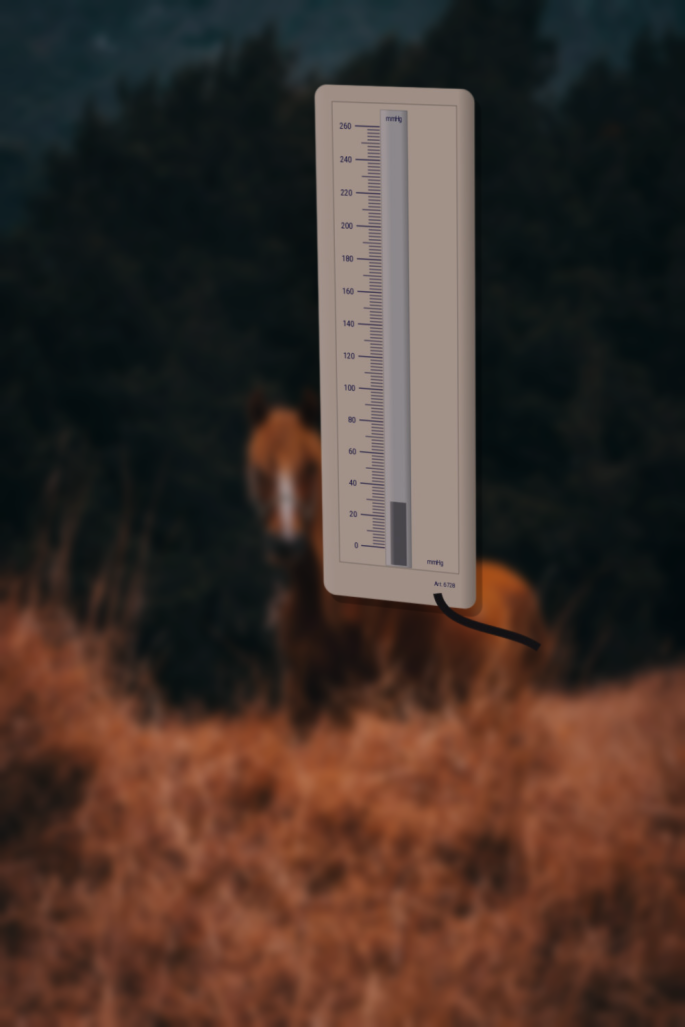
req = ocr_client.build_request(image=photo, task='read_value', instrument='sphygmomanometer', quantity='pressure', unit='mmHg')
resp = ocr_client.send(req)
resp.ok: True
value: 30 mmHg
